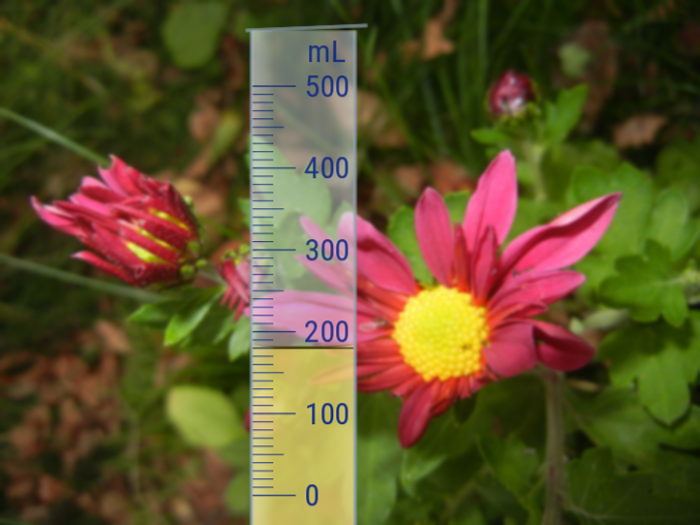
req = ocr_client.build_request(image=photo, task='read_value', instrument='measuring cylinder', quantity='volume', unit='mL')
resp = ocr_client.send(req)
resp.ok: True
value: 180 mL
